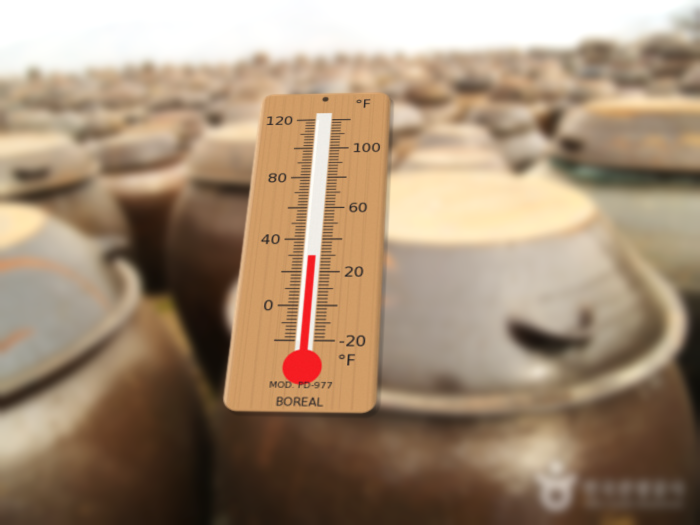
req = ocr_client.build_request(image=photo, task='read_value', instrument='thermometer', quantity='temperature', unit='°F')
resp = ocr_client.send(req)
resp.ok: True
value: 30 °F
